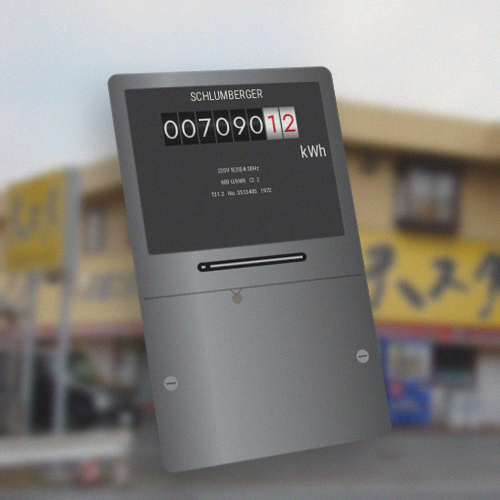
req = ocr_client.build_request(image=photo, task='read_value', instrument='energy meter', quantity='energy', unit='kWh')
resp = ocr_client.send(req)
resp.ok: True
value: 7090.12 kWh
